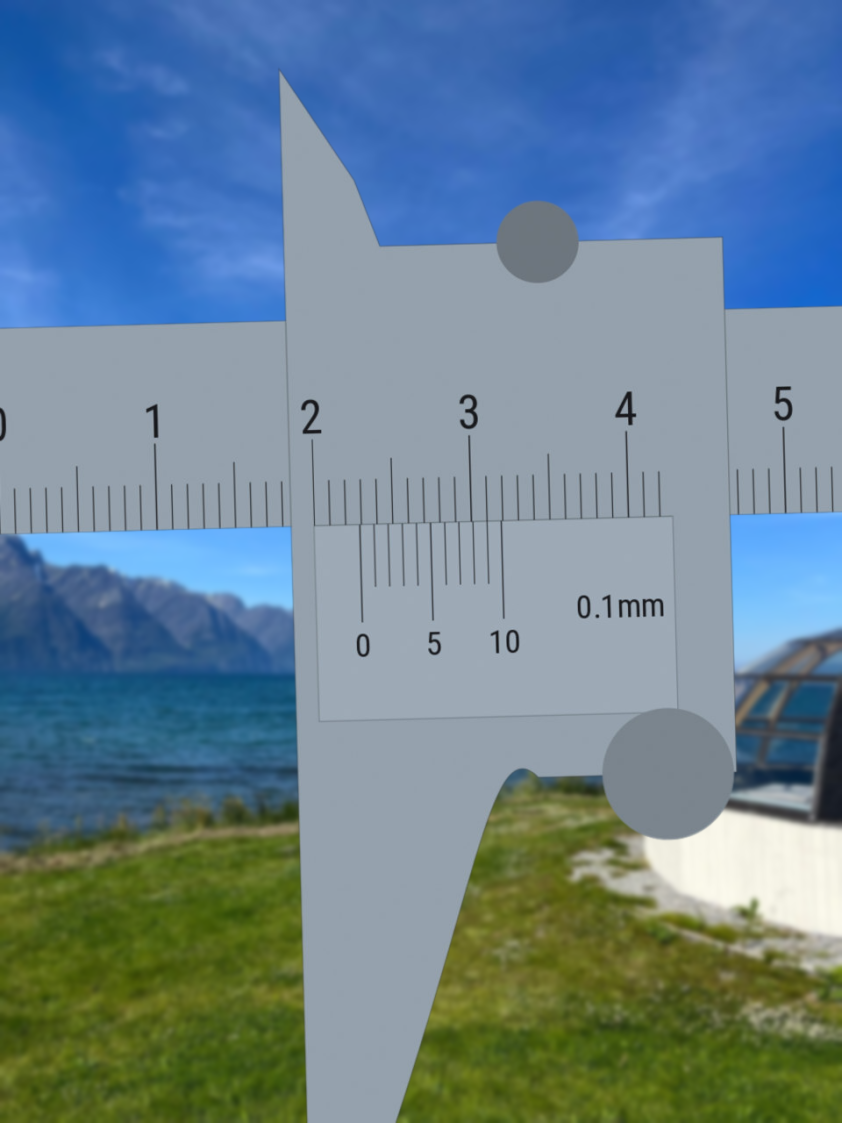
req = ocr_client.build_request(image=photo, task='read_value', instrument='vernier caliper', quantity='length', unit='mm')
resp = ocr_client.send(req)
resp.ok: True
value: 22.9 mm
